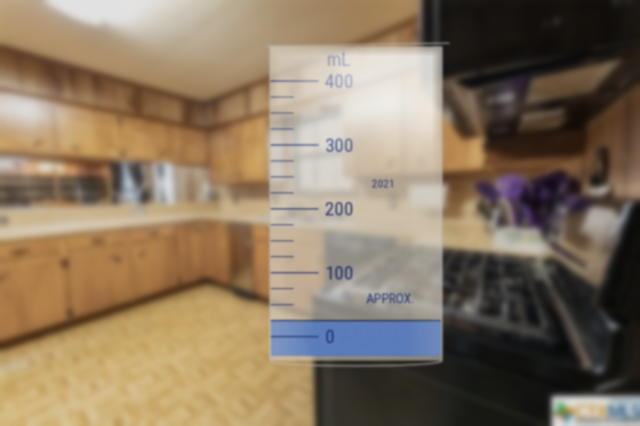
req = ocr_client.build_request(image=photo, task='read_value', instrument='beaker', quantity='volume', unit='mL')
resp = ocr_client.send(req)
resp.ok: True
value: 25 mL
